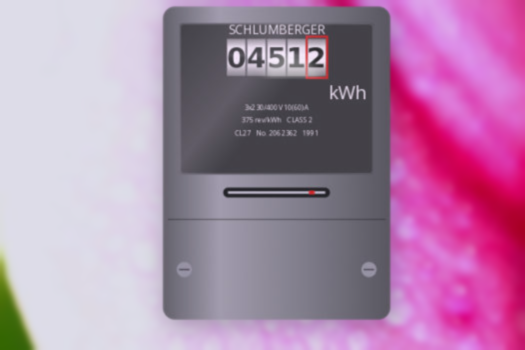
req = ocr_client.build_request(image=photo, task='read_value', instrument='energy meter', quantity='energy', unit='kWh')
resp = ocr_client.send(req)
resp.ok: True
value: 451.2 kWh
